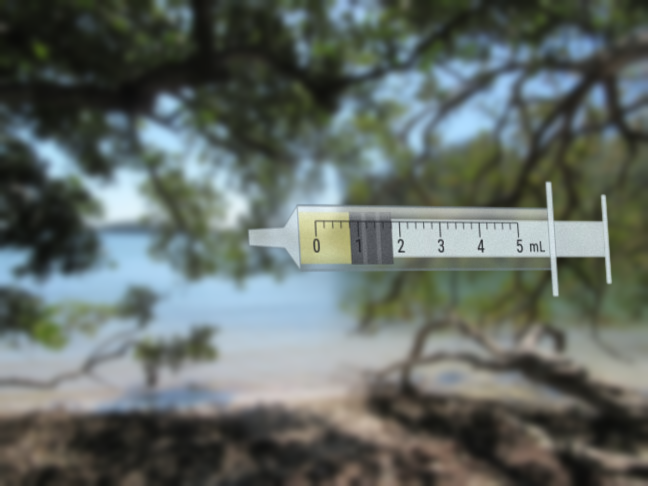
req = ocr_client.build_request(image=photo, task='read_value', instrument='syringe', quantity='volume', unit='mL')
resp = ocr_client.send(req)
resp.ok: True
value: 0.8 mL
